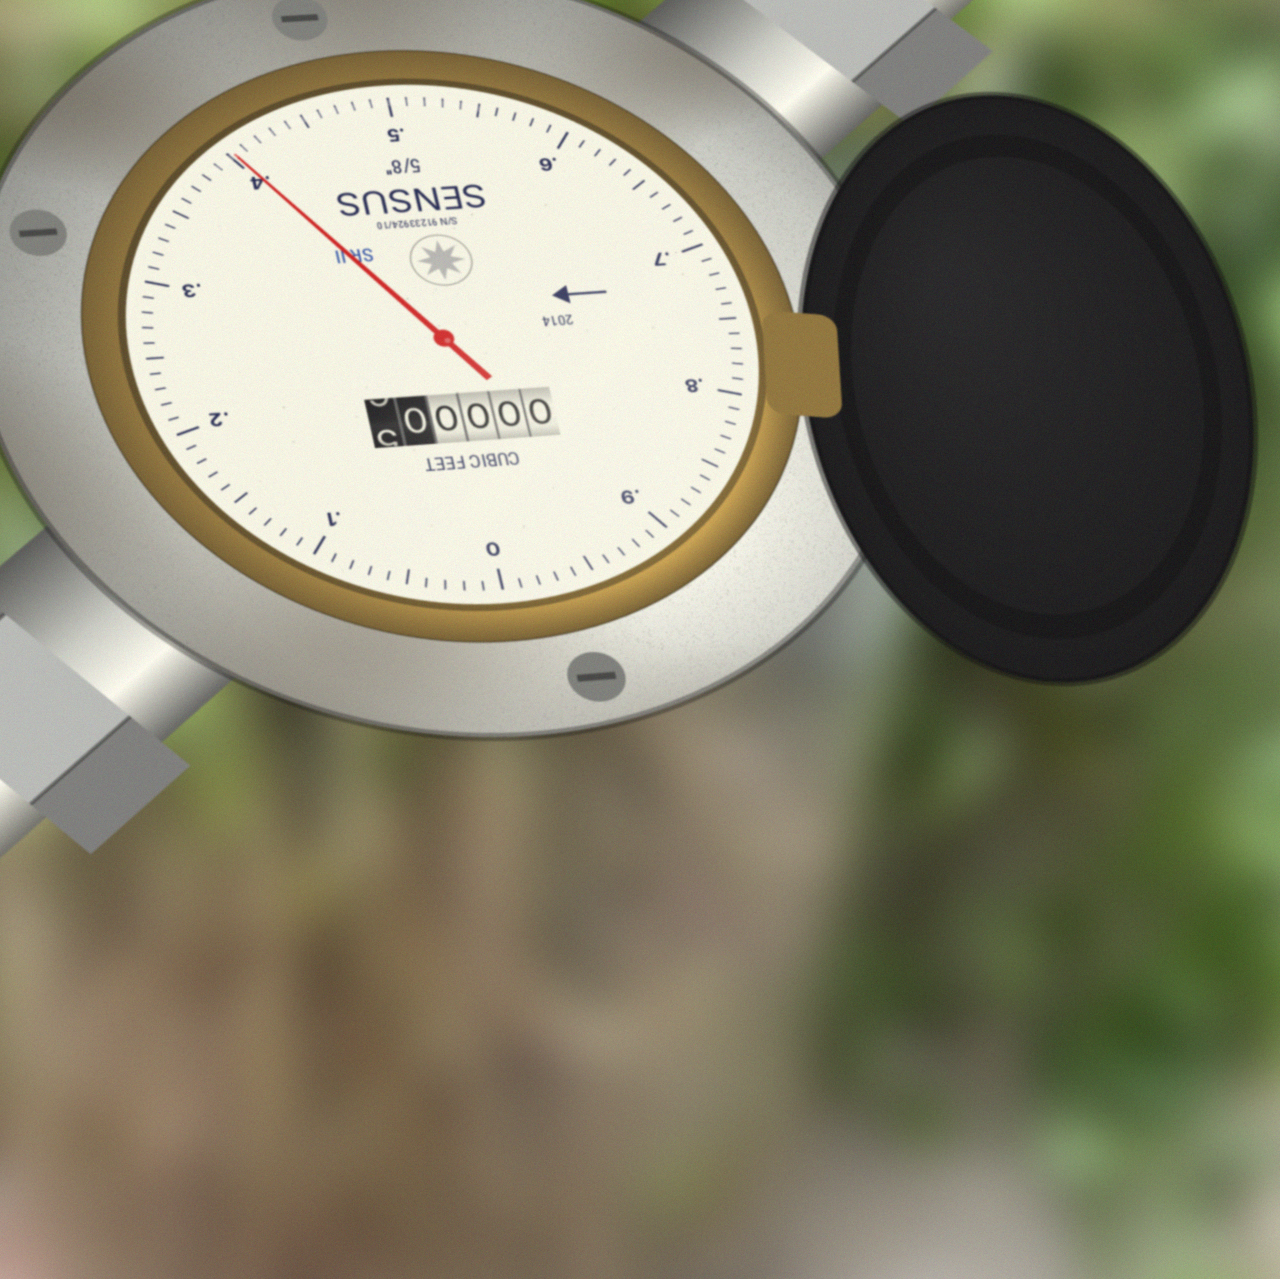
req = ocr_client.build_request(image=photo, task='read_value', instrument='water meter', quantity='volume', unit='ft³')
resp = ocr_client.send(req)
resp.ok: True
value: 5.40 ft³
